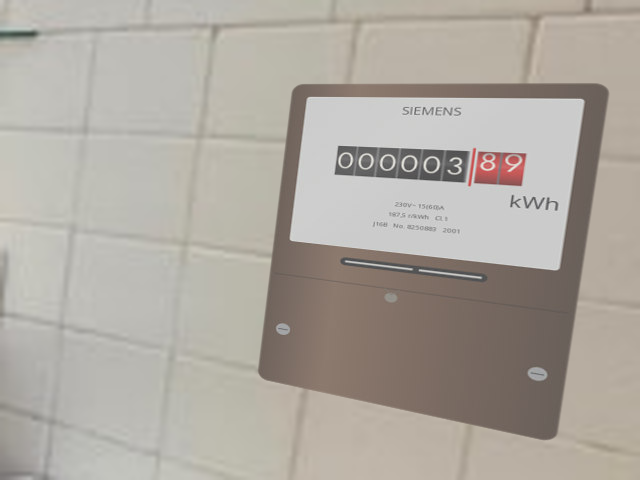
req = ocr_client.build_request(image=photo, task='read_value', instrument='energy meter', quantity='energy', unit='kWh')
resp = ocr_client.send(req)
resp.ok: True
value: 3.89 kWh
